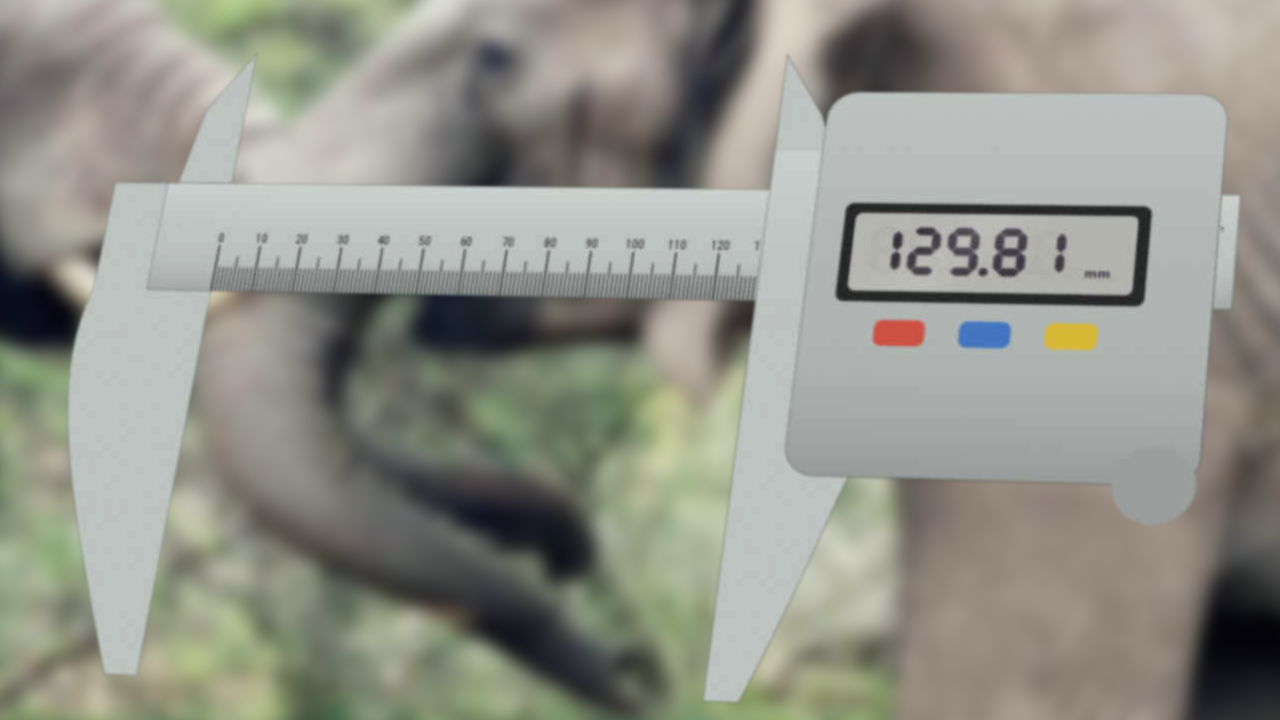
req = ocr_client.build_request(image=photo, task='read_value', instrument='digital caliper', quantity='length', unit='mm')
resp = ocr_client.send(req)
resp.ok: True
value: 129.81 mm
